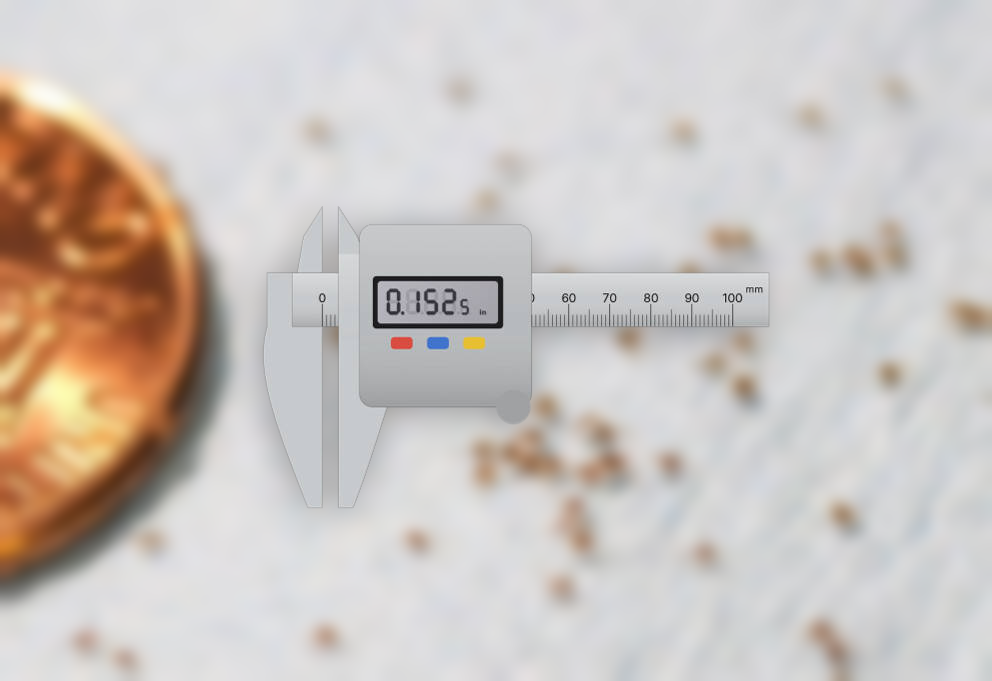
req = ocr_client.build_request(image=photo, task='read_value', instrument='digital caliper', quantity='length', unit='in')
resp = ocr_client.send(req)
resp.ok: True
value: 0.1525 in
